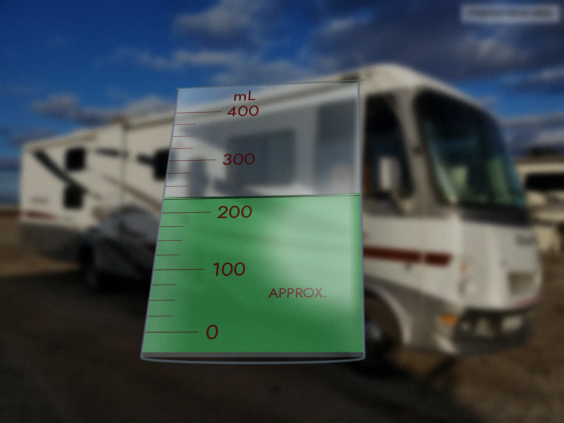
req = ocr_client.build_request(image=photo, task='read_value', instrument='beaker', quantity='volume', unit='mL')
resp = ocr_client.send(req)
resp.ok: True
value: 225 mL
